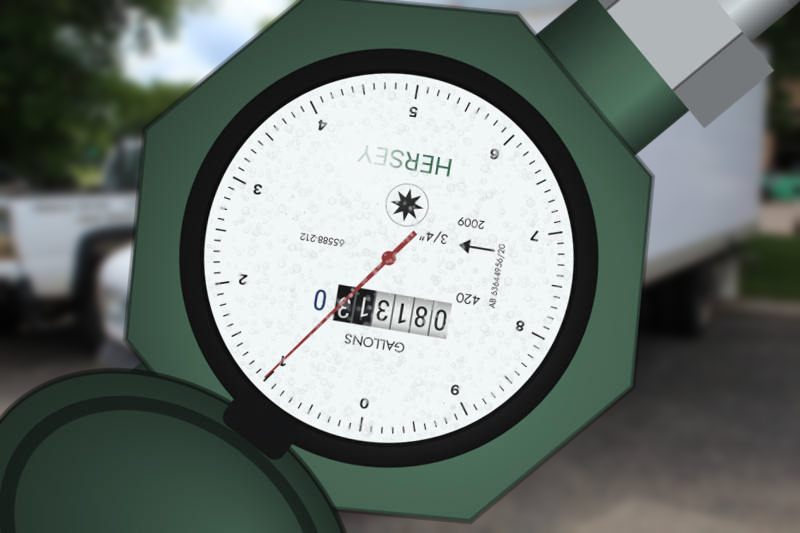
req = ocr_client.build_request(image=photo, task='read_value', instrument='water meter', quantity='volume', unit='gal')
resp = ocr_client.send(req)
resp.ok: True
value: 813131.0 gal
